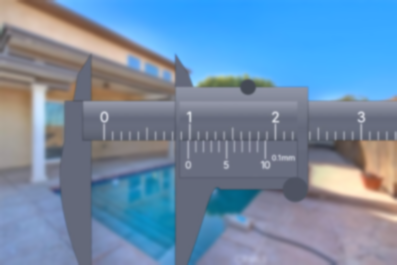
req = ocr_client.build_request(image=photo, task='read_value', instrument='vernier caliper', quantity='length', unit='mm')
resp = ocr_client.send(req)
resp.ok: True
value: 9.8 mm
